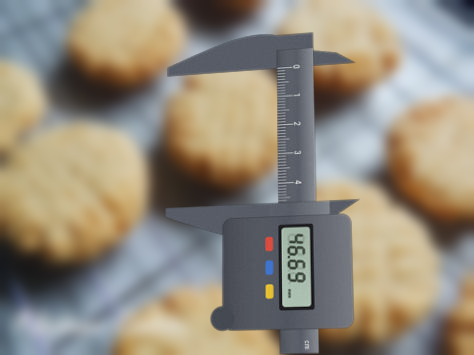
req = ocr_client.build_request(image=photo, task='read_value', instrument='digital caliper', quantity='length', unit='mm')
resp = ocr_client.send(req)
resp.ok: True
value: 46.69 mm
